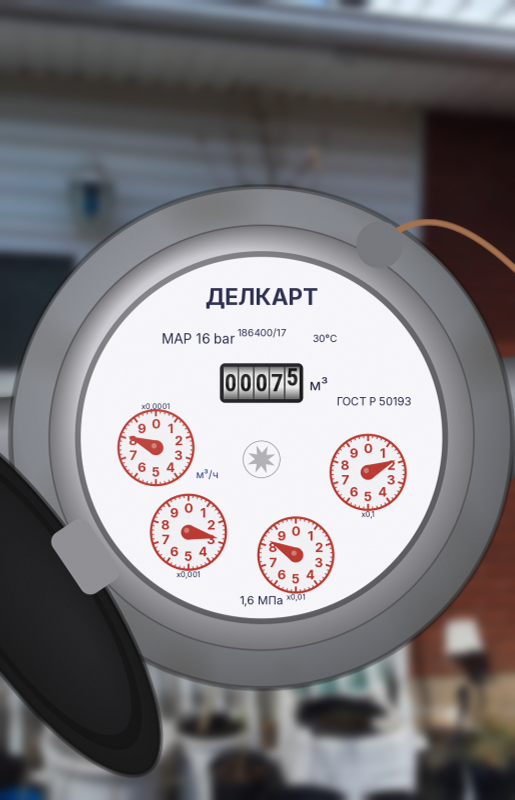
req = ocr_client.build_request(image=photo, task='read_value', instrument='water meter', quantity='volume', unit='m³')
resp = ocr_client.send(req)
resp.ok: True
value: 75.1828 m³
